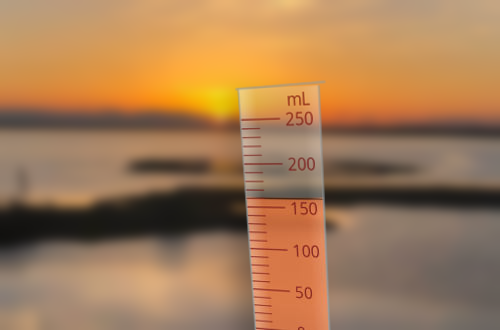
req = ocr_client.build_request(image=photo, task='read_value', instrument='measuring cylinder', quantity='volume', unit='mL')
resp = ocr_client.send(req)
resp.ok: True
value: 160 mL
